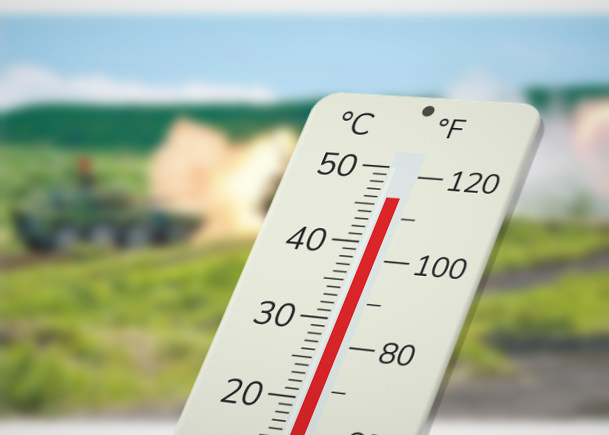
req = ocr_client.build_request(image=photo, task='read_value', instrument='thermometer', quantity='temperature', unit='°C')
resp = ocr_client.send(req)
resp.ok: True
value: 46 °C
